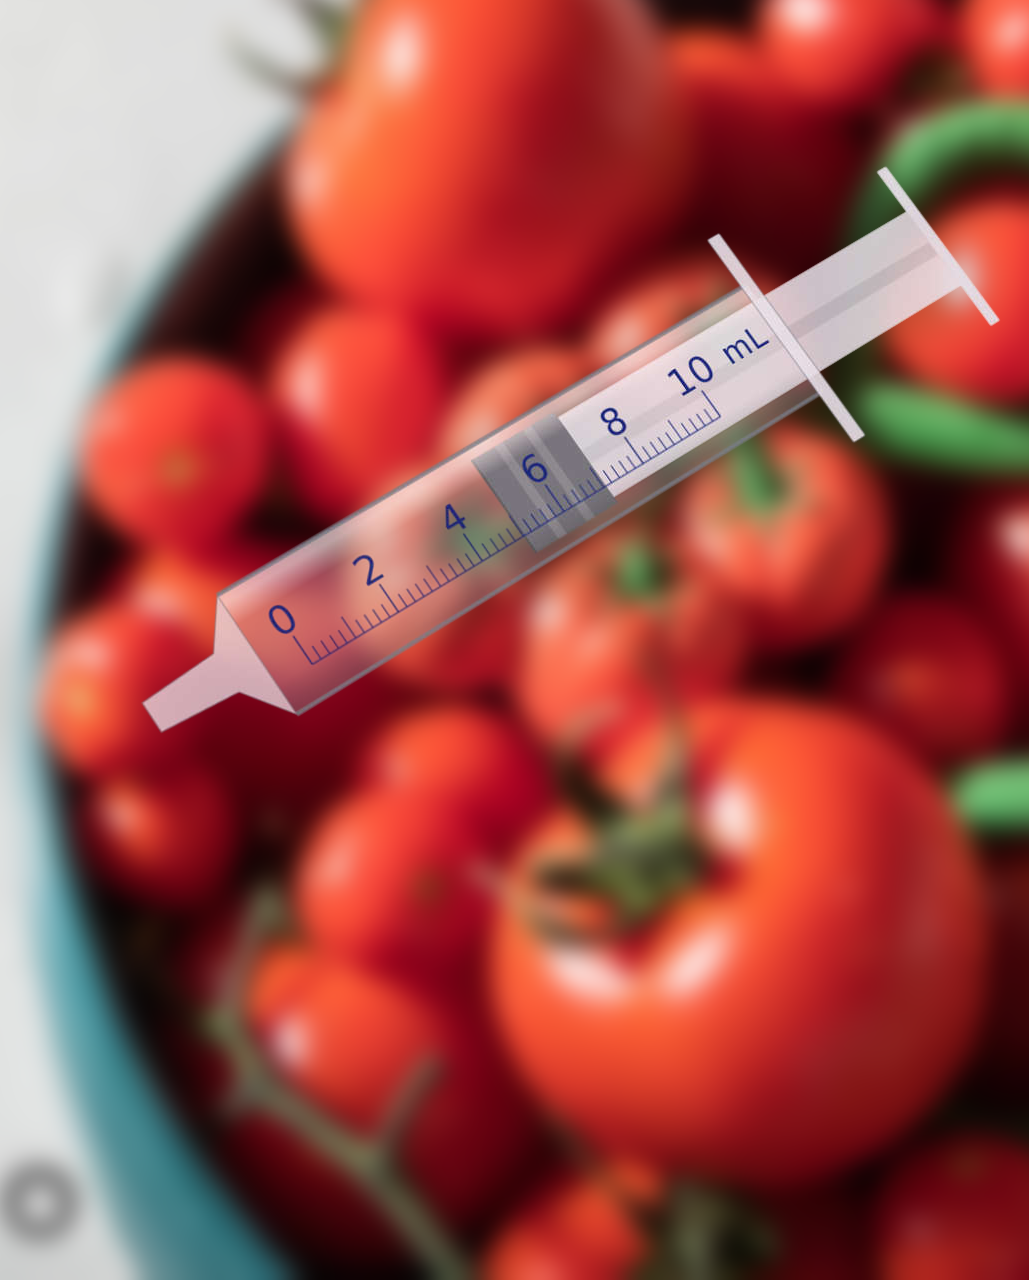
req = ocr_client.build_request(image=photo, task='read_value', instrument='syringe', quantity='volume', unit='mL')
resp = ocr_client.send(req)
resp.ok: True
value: 5 mL
